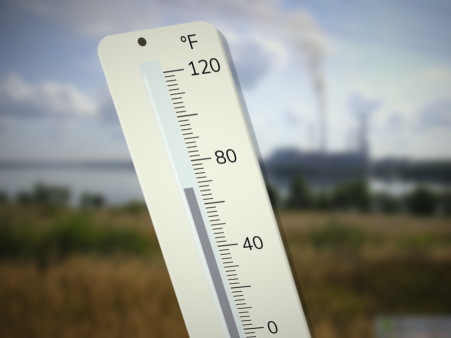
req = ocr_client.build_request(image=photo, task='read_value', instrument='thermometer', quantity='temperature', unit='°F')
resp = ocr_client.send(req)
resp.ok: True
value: 68 °F
